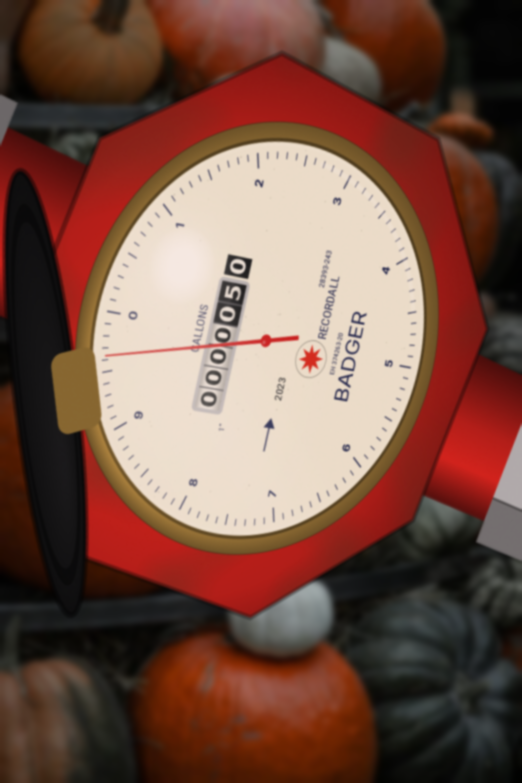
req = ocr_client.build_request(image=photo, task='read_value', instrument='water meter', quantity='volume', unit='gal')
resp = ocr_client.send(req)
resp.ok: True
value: 49.6 gal
